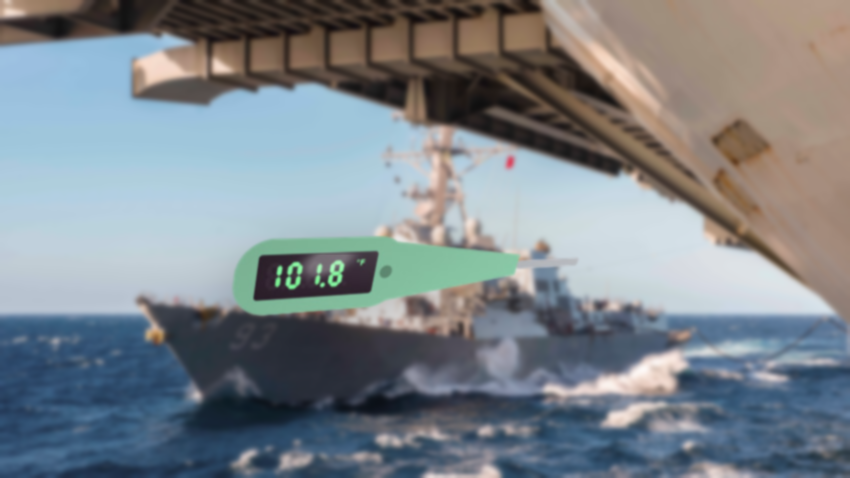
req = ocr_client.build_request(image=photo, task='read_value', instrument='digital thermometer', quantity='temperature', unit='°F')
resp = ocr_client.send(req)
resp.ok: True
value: 101.8 °F
